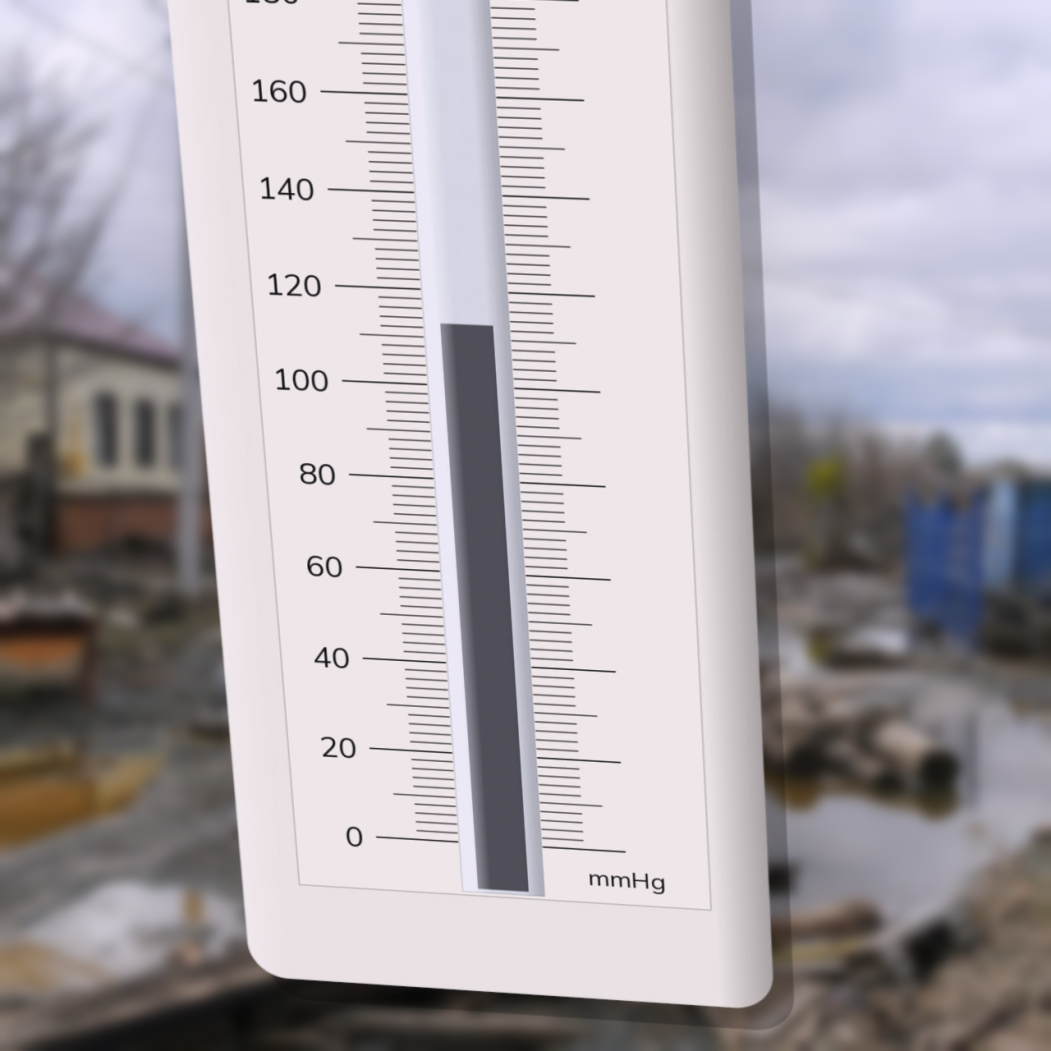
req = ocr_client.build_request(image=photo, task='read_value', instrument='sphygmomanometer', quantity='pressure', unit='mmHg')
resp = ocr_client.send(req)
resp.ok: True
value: 113 mmHg
